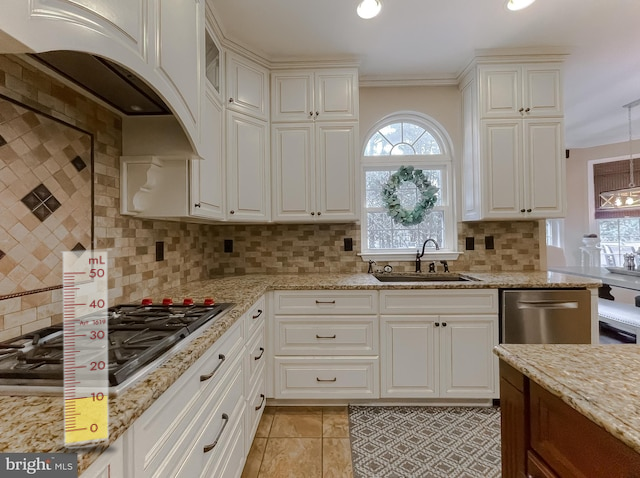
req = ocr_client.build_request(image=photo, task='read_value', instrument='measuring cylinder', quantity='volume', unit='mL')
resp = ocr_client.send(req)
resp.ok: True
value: 10 mL
